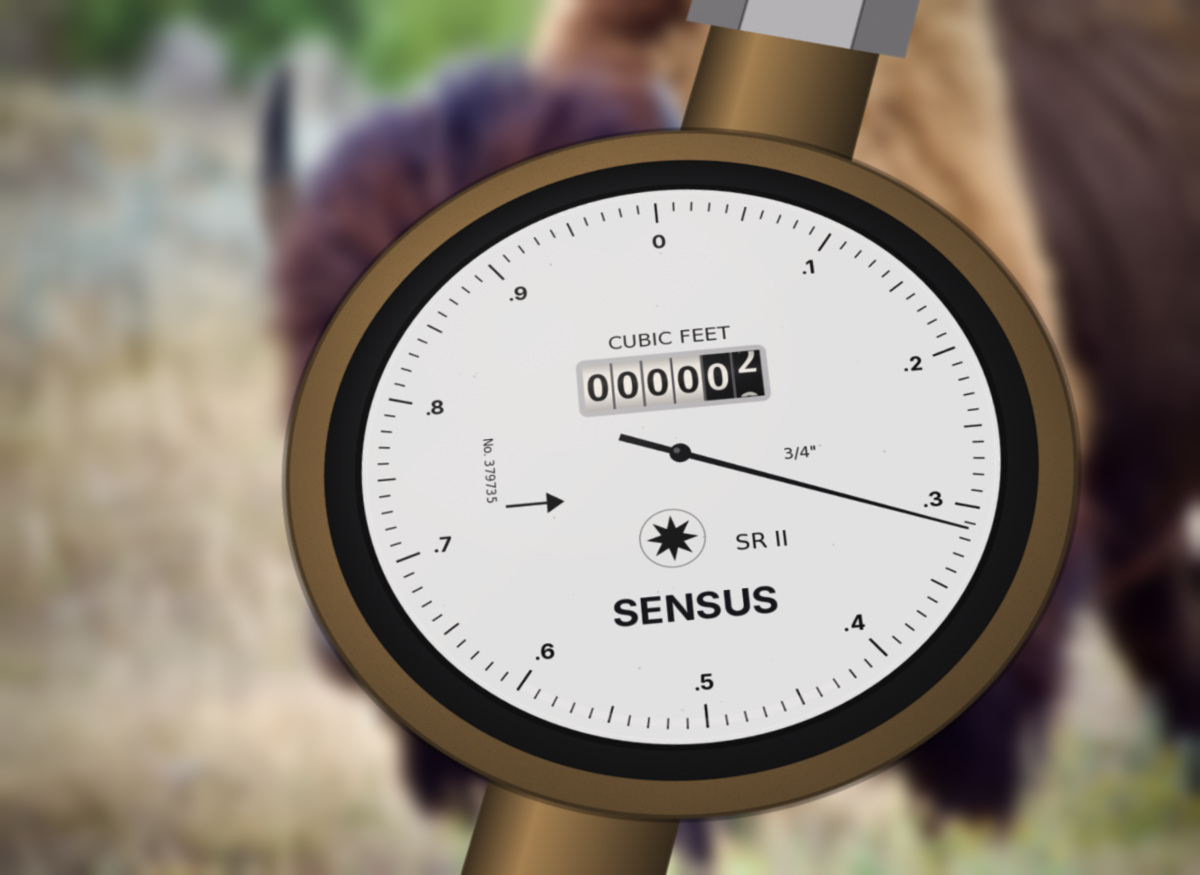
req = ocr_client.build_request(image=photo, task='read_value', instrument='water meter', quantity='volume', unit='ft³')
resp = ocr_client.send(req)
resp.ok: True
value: 2.31 ft³
